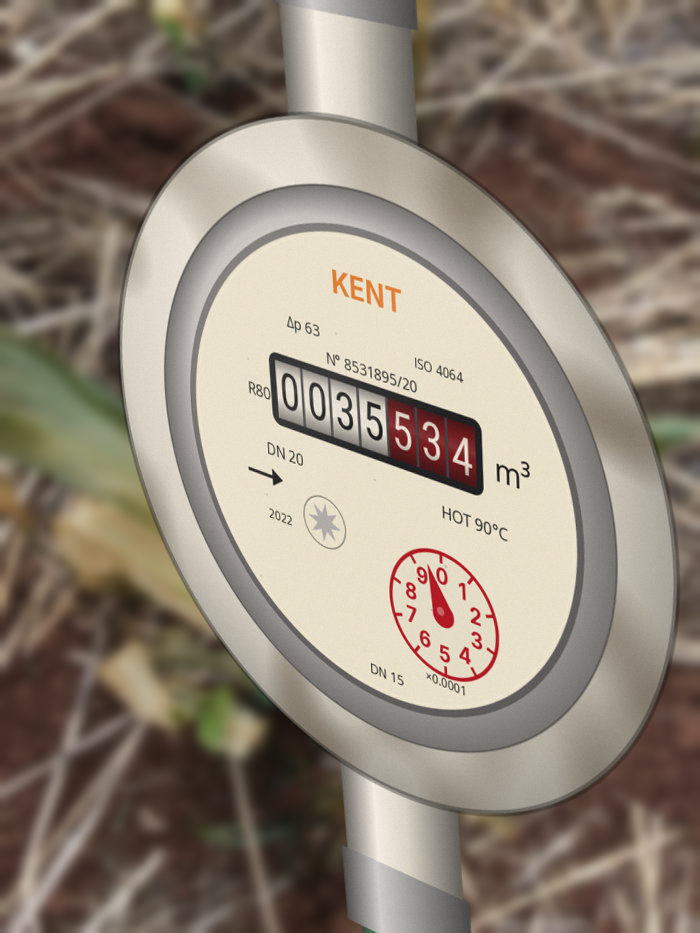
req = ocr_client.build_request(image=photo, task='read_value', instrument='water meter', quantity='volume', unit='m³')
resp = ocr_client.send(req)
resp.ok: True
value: 35.5339 m³
